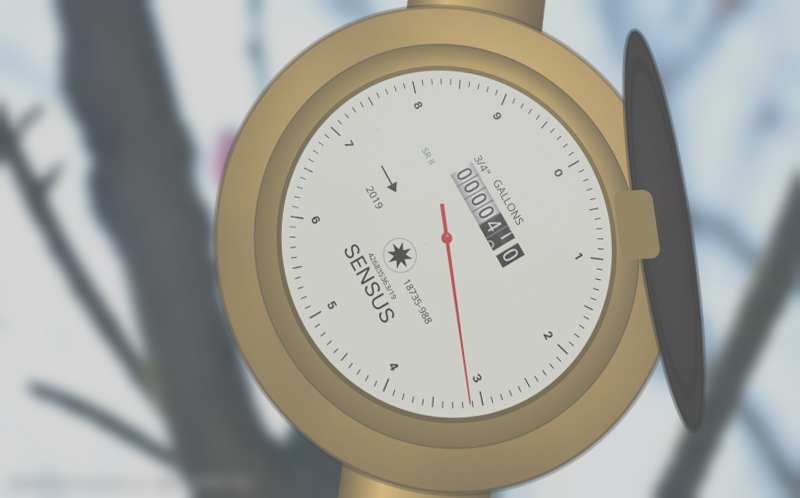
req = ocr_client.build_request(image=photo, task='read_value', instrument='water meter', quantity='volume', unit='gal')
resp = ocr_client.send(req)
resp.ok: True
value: 413.1 gal
